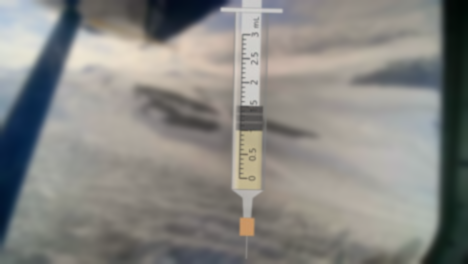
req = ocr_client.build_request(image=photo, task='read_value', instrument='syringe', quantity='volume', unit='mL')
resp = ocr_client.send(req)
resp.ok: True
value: 1 mL
